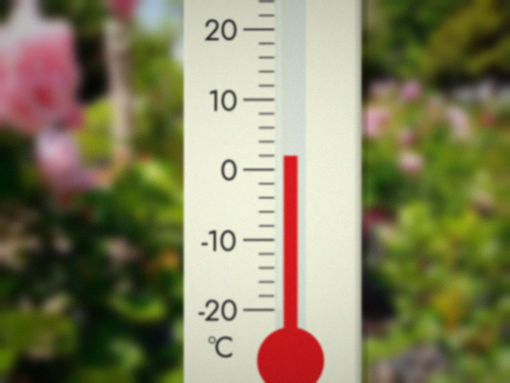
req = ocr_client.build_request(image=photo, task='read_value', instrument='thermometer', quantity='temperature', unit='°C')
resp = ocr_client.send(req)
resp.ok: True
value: 2 °C
